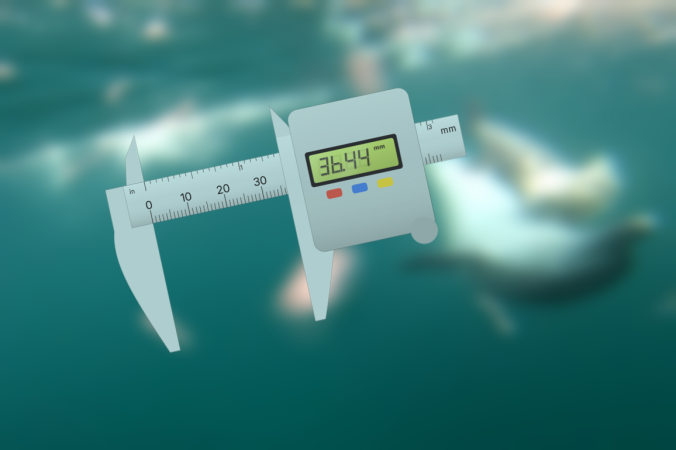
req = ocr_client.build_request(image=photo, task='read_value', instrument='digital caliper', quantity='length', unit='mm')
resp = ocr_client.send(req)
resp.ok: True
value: 36.44 mm
